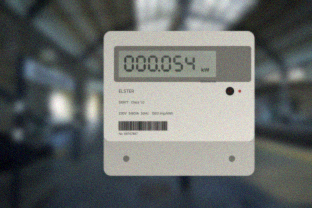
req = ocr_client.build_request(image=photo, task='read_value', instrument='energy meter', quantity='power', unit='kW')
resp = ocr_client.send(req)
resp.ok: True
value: 0.054 kW
